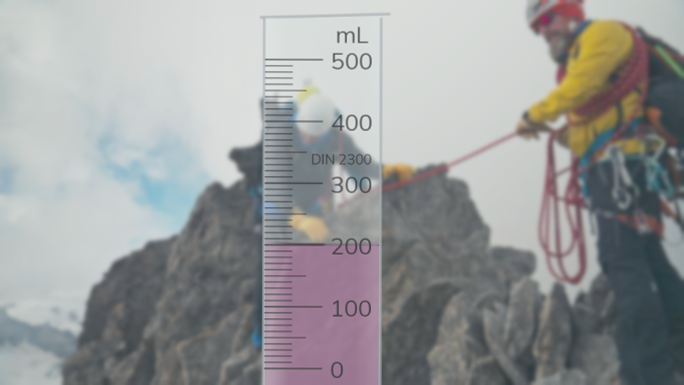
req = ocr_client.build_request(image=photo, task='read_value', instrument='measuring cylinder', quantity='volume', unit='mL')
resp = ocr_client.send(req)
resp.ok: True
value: 200 mL
